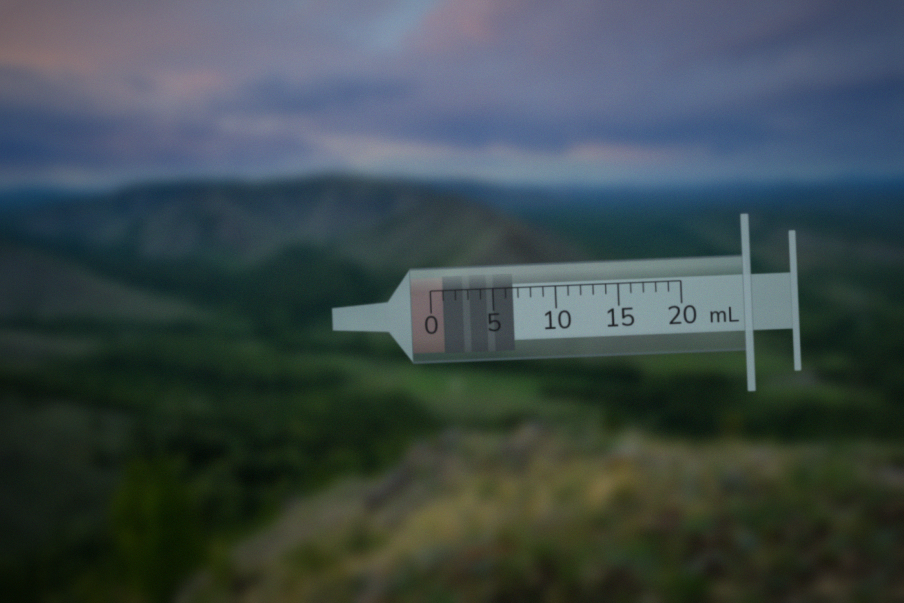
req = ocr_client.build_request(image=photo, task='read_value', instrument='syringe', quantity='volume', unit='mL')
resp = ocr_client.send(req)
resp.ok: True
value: 1 mL
